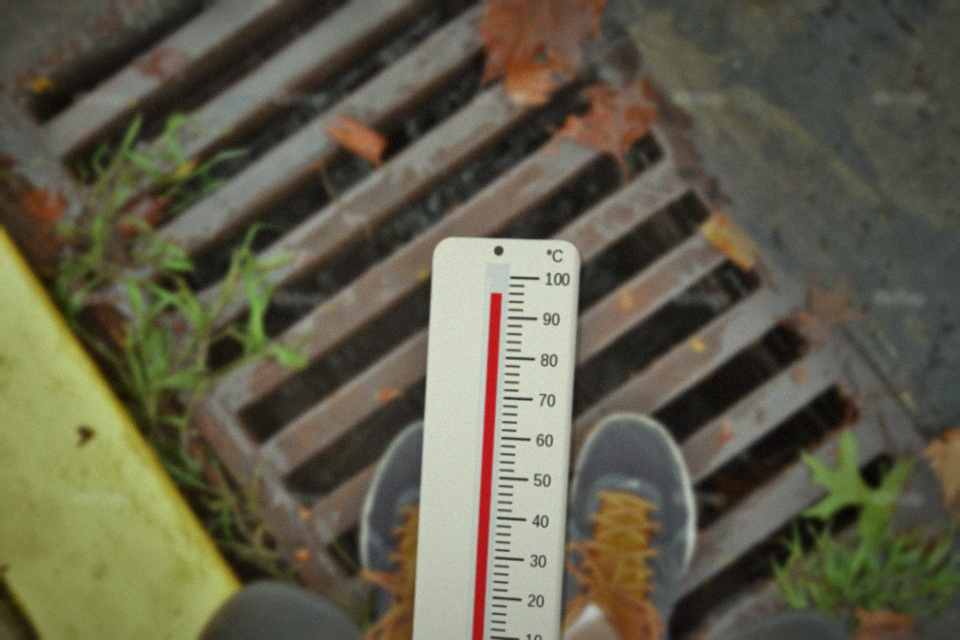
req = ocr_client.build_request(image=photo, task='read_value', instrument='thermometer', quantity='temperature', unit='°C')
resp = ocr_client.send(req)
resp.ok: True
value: 96 °C
